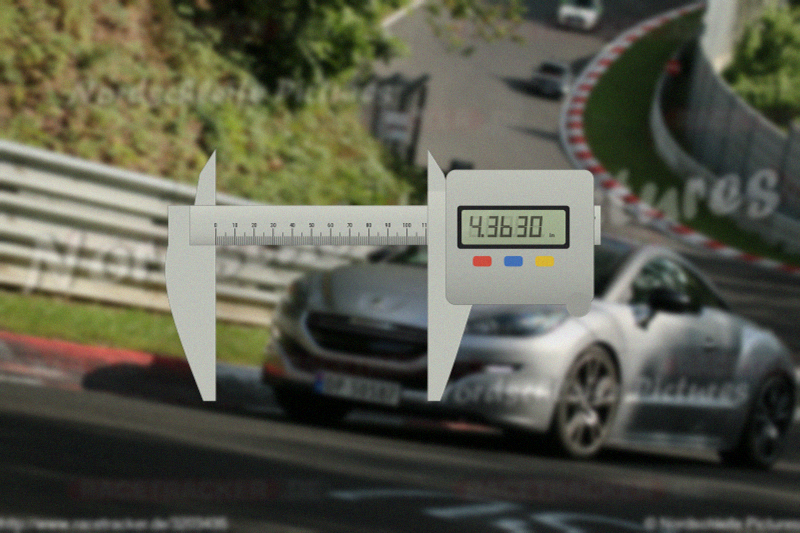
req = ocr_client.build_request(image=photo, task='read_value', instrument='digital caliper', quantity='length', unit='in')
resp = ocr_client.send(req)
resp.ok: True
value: 4.3630 in
